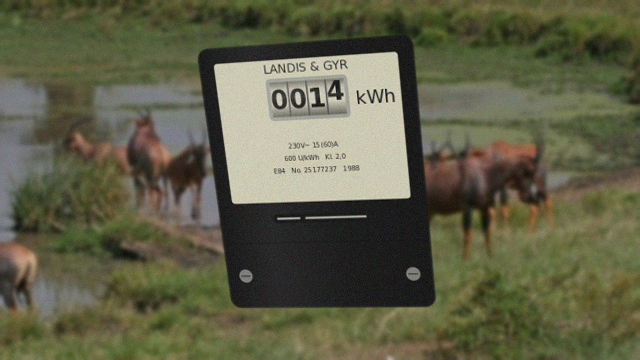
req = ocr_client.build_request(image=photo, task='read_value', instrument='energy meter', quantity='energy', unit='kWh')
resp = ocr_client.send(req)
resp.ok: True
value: 14 kWh
